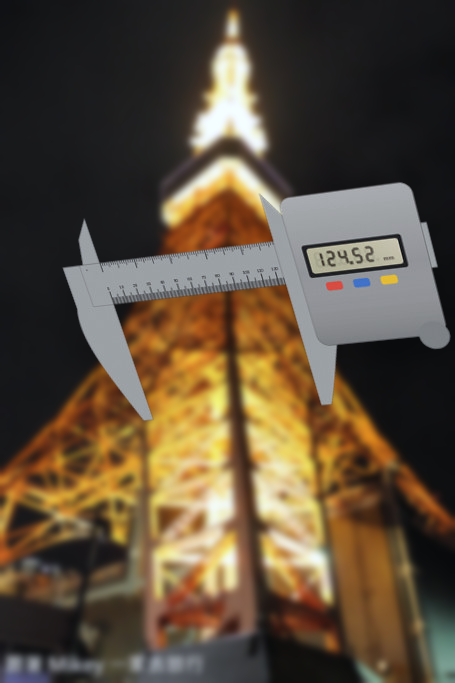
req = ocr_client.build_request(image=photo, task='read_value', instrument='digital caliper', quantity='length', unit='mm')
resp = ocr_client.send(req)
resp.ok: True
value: 124.52 mm
